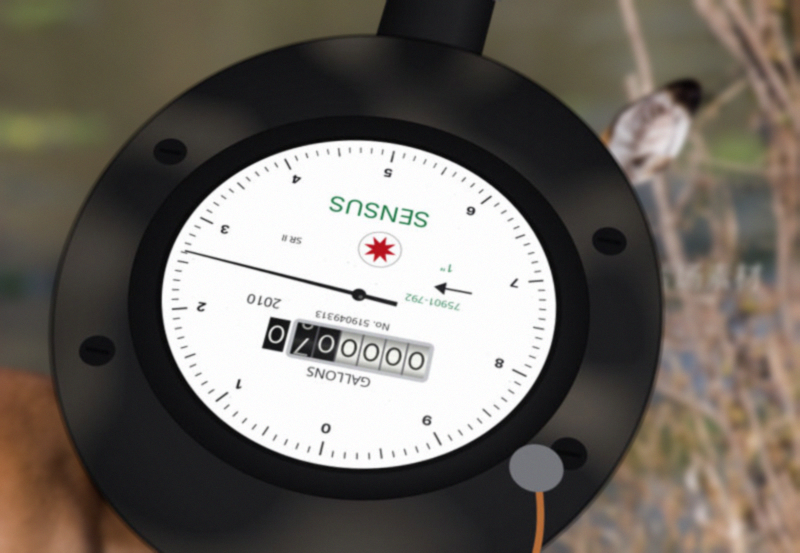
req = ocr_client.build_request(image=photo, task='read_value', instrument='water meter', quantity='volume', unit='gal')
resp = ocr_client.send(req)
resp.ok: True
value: 72.6 gal
